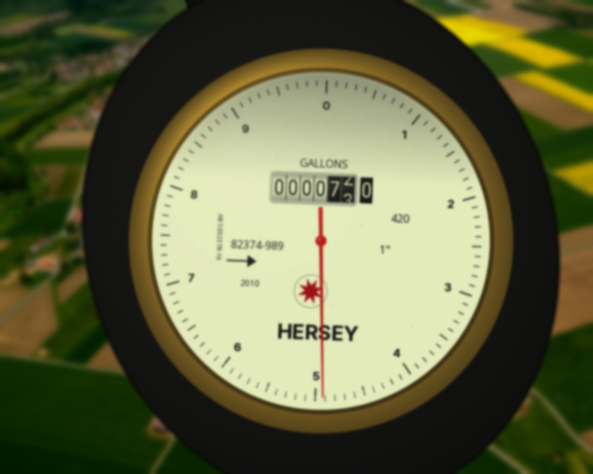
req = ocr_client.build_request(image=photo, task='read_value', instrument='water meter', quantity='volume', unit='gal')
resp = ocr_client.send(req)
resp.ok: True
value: 724.9 gal
